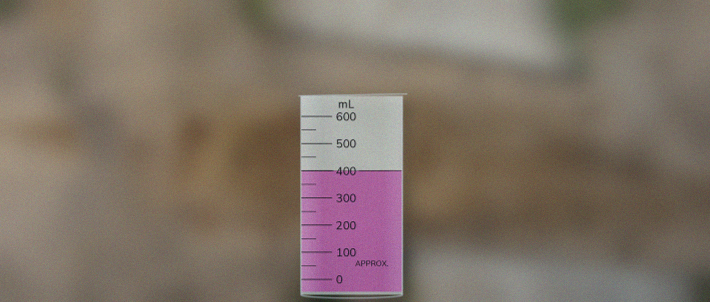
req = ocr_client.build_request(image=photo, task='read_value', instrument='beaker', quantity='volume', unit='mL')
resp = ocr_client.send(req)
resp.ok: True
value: 400 mL
